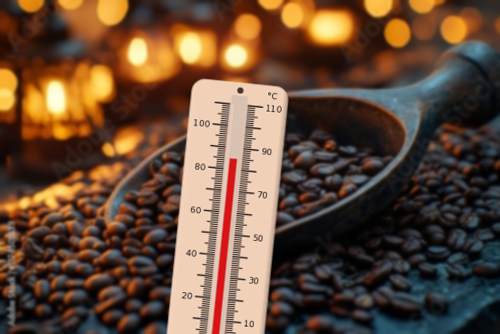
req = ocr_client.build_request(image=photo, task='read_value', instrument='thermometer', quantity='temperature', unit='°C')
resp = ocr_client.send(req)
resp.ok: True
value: 85 °C
